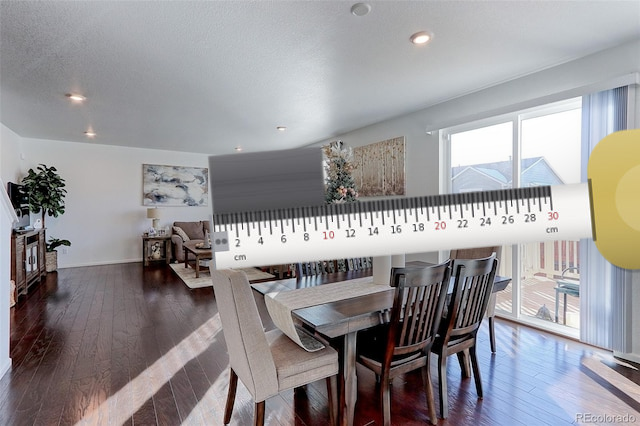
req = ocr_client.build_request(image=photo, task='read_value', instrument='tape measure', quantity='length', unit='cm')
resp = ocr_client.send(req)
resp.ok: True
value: 10 cm
